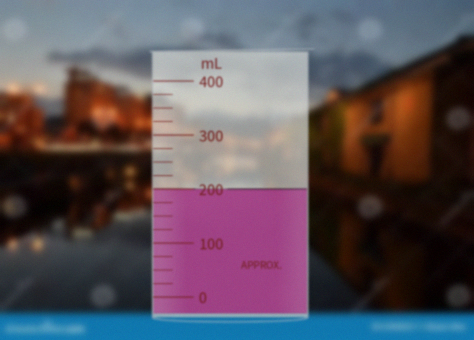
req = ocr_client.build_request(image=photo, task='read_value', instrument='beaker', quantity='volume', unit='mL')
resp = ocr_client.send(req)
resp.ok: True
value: 200 mL
